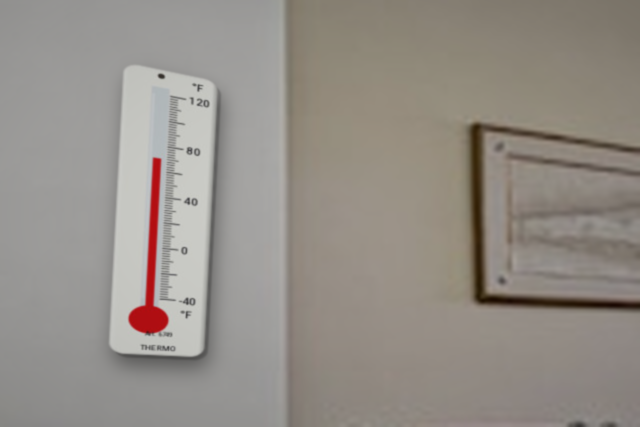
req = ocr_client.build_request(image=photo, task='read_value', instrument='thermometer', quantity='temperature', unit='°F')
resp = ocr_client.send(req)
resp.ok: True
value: 70 °F
